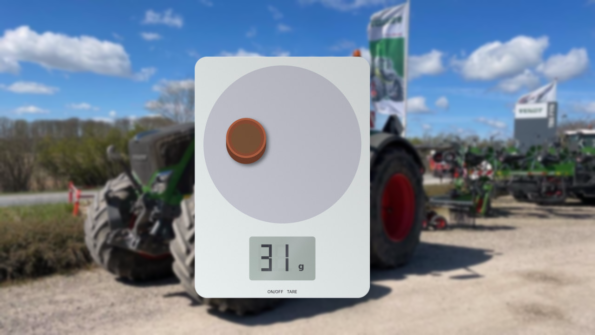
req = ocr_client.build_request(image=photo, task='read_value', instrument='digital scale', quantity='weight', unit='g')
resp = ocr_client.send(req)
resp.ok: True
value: 31 g
